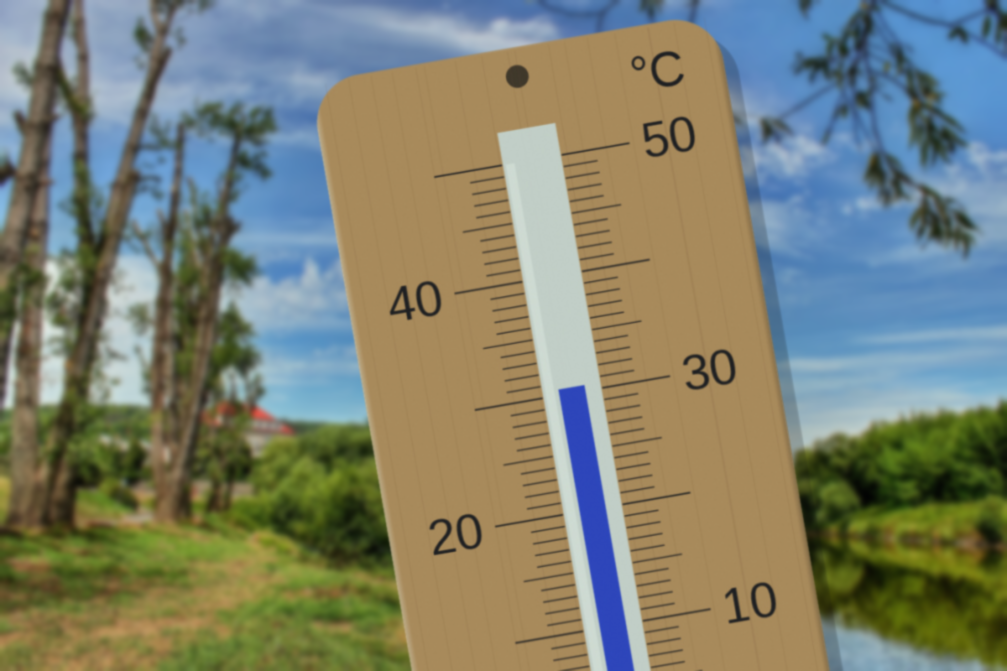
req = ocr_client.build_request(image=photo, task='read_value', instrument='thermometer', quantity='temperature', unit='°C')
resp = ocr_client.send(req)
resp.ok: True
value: 30.5 °C
